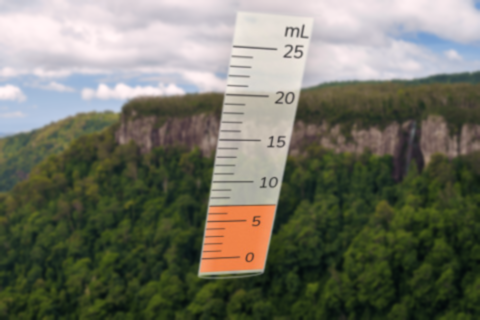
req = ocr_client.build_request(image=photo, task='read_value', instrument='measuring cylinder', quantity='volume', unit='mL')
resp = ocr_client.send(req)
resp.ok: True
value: 7 mL
